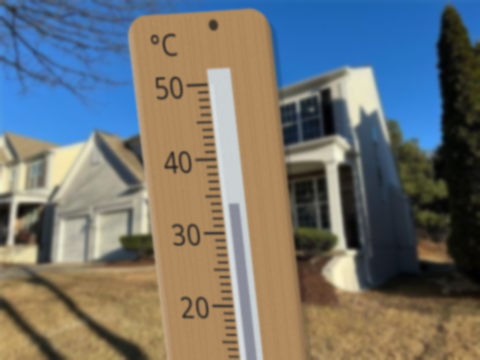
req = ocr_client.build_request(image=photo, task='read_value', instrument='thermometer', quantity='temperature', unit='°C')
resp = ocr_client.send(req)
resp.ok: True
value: 34 °C
